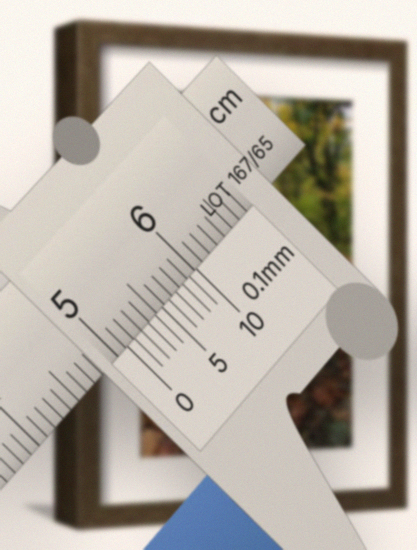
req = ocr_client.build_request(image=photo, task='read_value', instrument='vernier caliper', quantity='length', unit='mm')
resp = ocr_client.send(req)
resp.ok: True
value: 51.2 mm
